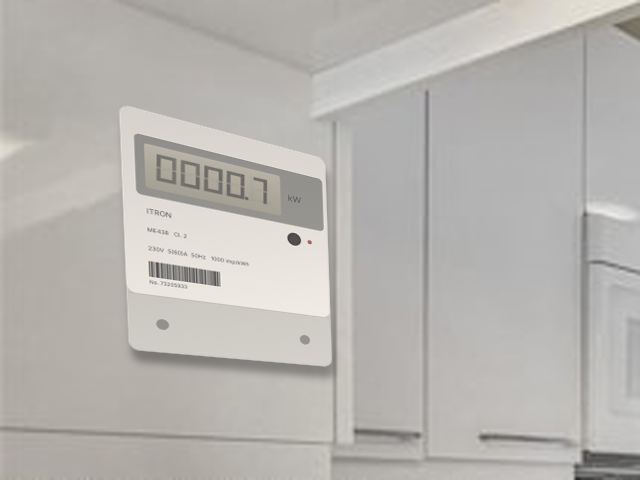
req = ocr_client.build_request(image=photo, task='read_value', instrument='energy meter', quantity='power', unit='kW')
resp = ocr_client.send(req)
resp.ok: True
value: 0.7 kW
